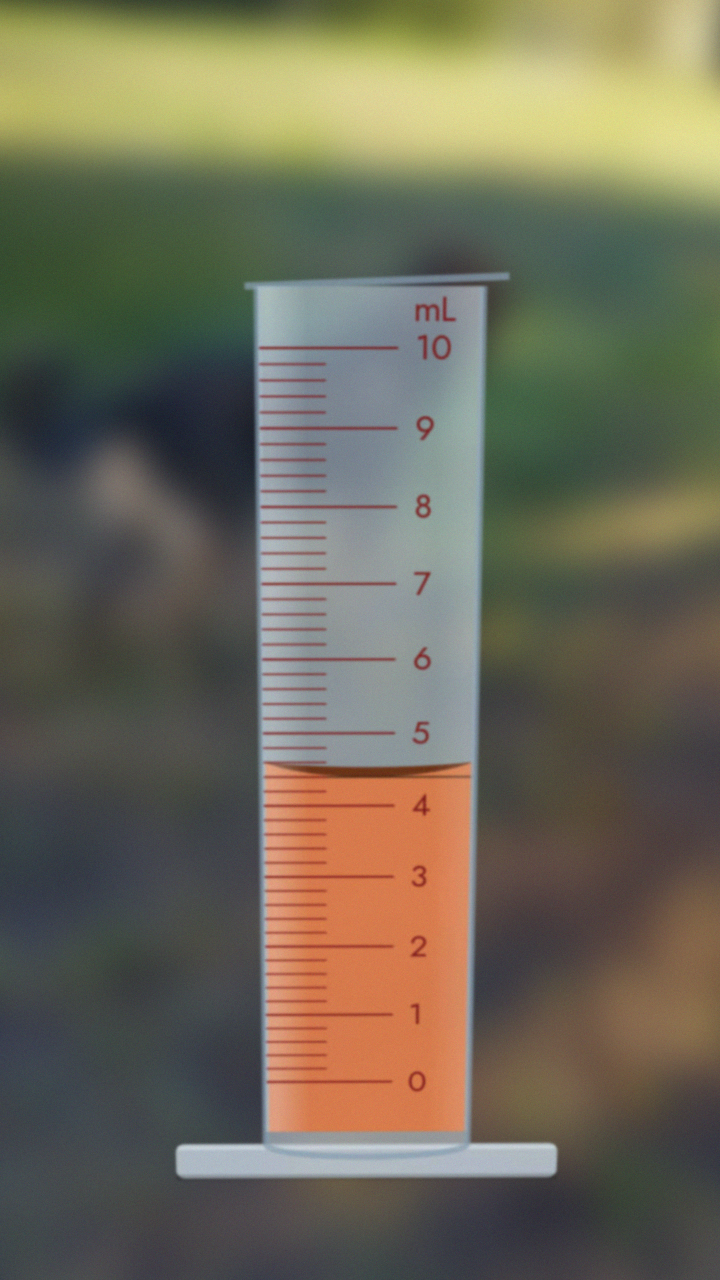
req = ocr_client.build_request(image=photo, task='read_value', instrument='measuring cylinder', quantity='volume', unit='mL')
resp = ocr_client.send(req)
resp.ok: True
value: 4.4 mL
